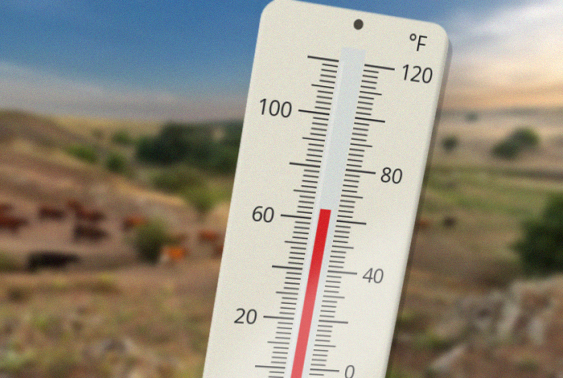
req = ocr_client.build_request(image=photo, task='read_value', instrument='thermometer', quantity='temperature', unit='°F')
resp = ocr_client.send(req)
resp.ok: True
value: 64 °F
